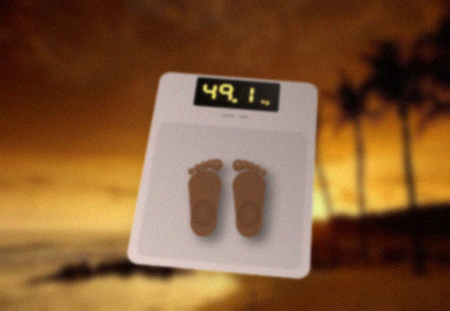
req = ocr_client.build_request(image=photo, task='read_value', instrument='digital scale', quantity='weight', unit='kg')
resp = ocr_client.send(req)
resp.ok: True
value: 49.1 kg
